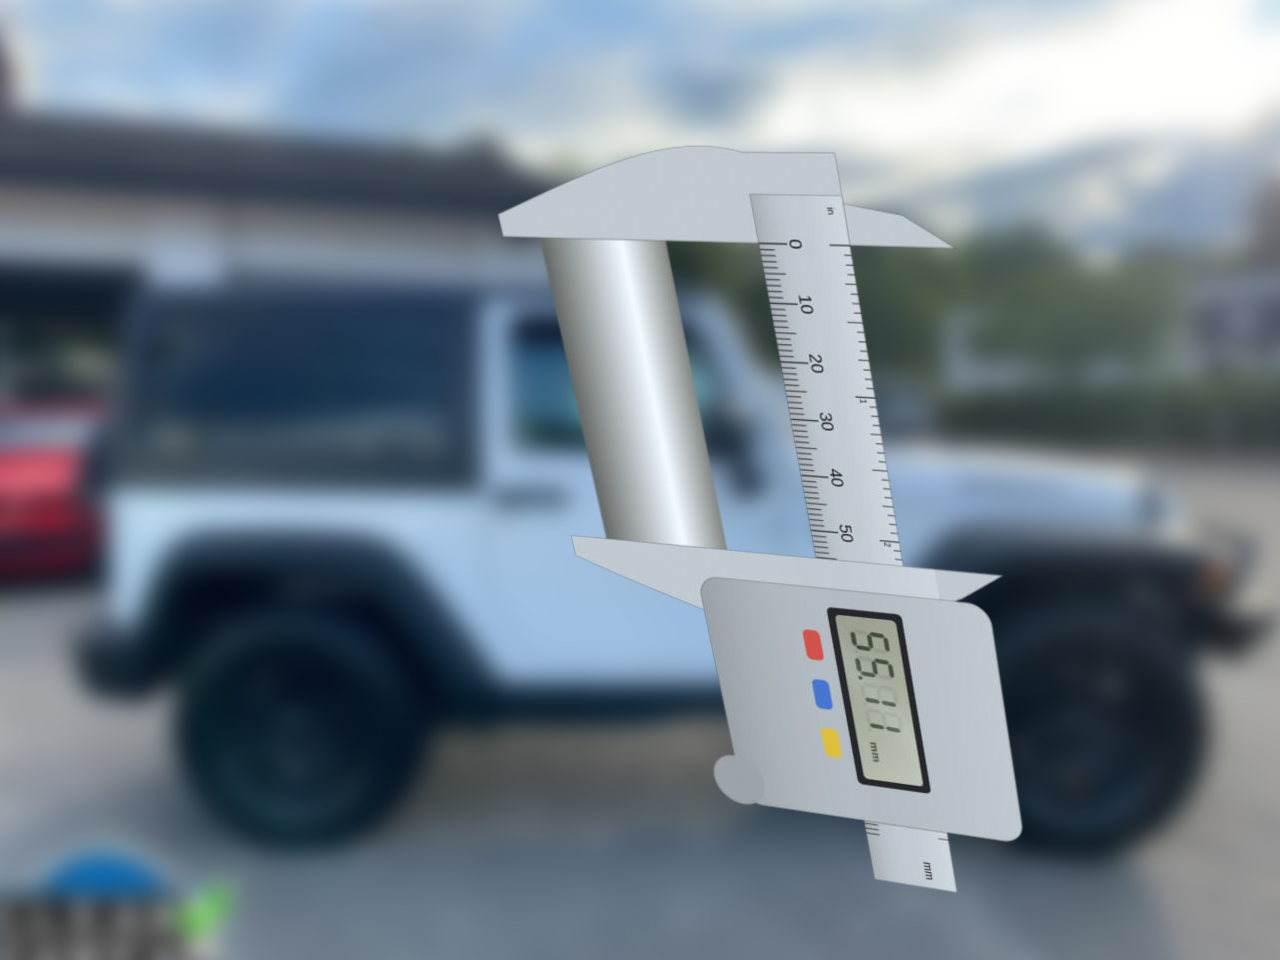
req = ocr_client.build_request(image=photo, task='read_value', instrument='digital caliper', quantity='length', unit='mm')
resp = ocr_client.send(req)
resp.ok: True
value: 55.11 mm
